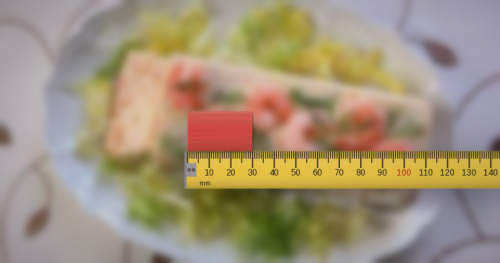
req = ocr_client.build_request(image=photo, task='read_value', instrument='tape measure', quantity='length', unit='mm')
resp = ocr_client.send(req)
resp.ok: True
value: 30 mm
